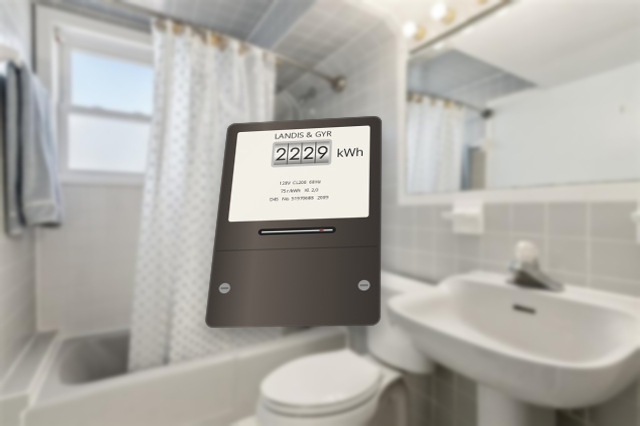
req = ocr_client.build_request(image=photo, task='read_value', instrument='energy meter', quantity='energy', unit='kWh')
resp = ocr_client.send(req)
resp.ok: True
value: 2229 kWh
